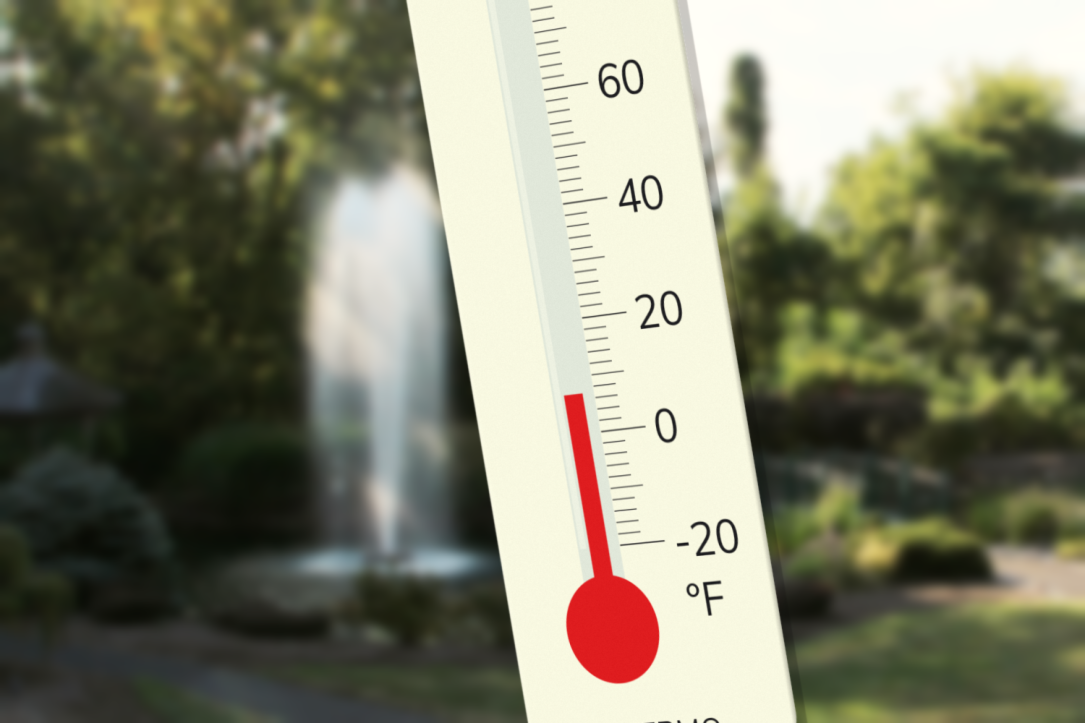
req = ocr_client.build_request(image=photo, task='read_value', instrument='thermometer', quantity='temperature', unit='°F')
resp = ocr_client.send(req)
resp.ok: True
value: 7 °F
